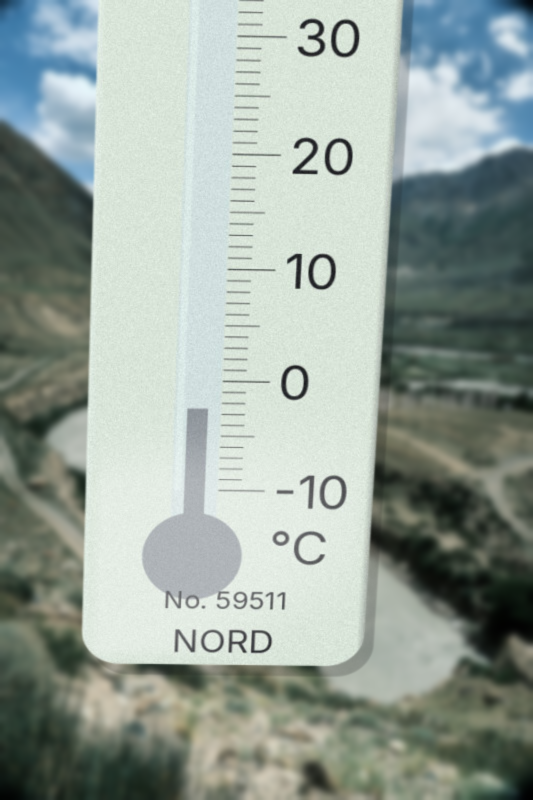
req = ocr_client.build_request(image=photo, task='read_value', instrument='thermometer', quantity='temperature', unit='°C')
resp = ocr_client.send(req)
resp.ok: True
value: -2.5 °C
